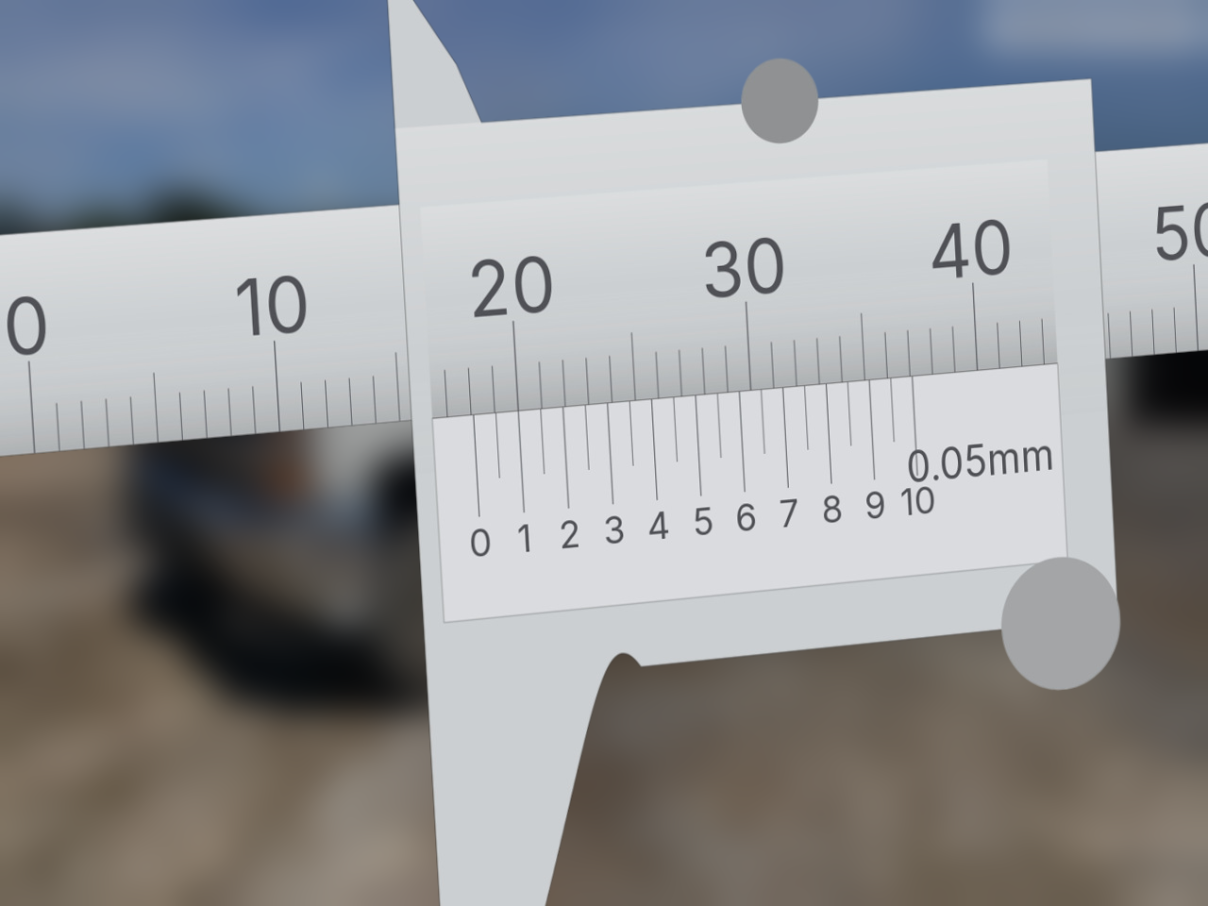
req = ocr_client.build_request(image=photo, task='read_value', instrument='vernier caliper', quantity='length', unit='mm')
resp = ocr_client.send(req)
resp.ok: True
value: 18.10 mm
